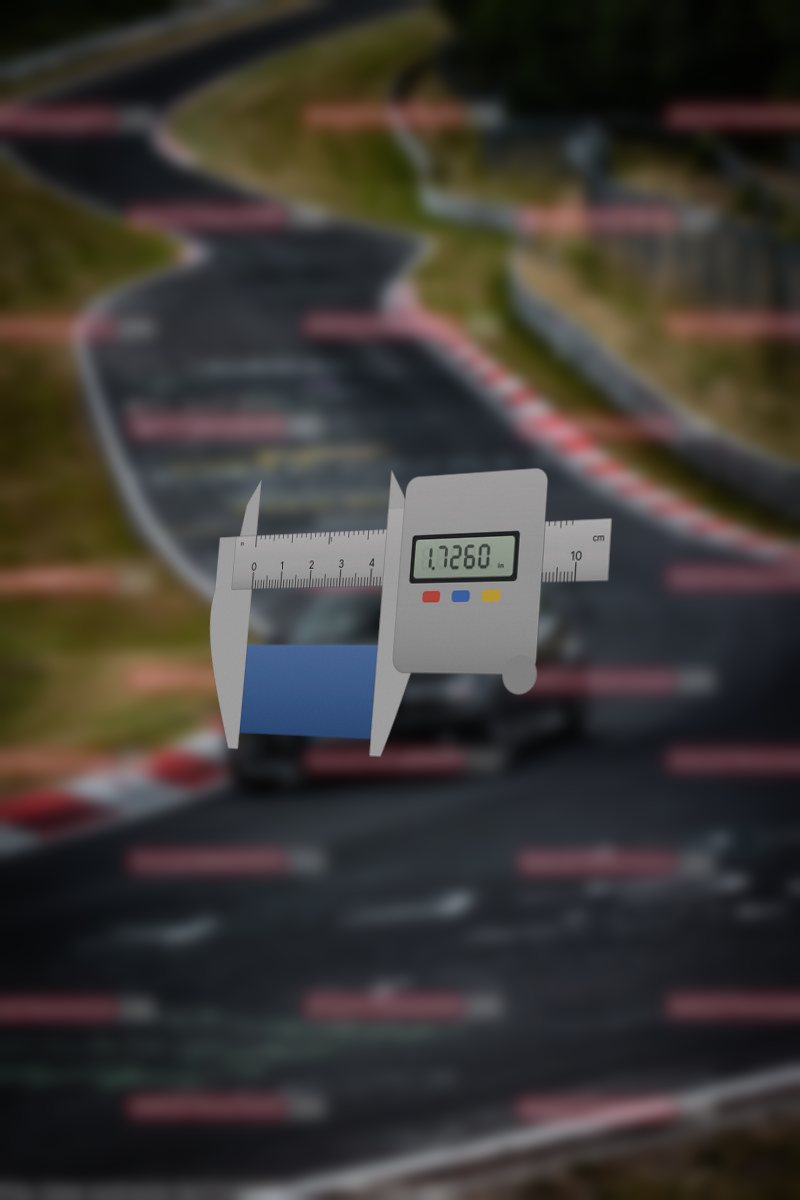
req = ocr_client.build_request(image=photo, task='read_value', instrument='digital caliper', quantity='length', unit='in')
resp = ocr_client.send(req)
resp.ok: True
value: 1.7260 in
